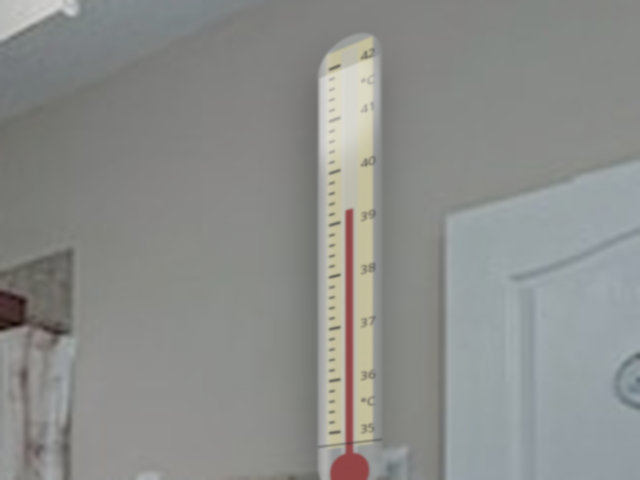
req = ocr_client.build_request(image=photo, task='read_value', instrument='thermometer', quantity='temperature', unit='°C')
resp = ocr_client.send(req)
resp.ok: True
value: 39.2 °C
